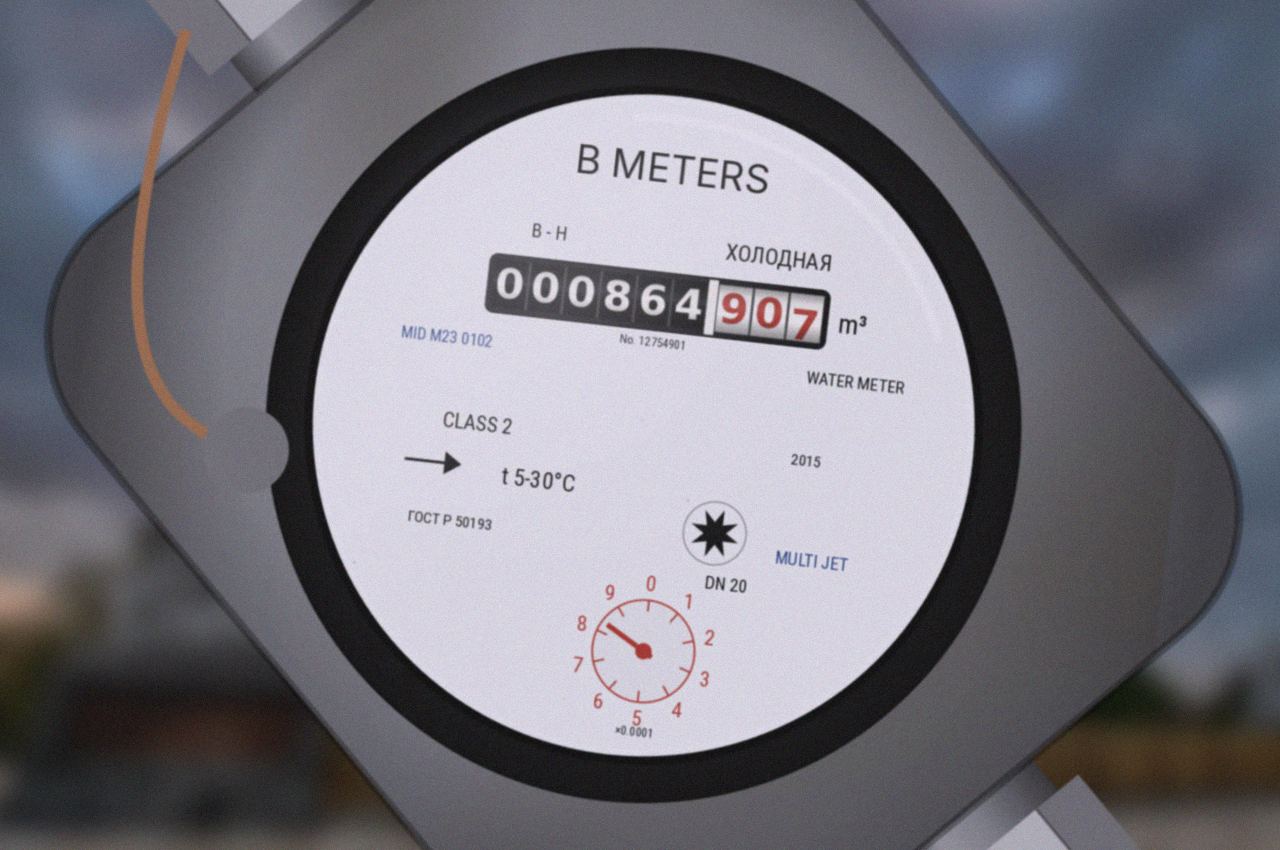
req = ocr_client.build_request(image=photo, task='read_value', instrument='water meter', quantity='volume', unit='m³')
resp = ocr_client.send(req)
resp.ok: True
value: 864.9068 m³
